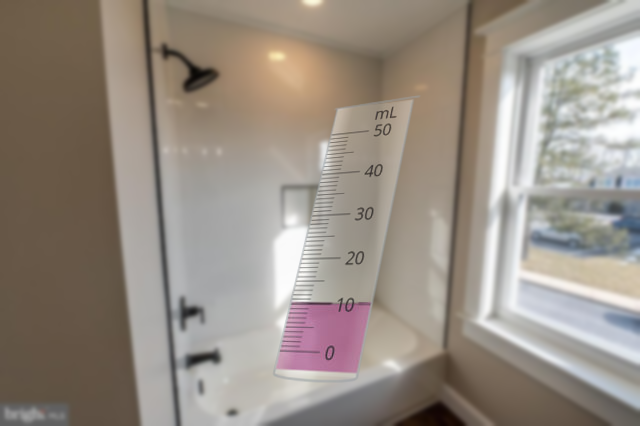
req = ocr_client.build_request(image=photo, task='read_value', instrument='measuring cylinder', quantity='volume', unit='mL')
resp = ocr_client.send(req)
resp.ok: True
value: 10 mL
